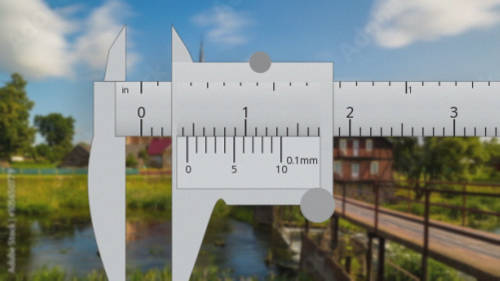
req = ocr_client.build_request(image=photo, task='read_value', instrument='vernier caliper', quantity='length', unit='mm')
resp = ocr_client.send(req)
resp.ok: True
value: 4.4 mm
